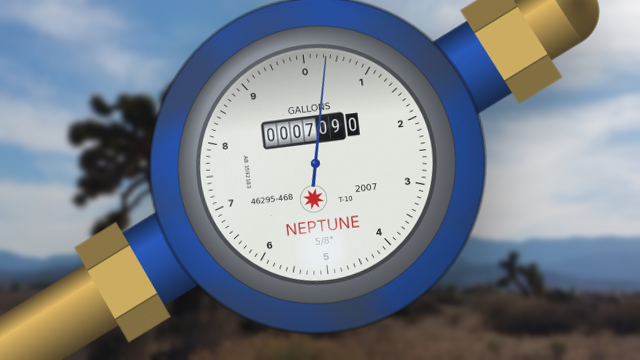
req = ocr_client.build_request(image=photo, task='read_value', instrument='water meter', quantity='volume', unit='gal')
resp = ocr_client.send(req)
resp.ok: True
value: 7090.3 gal
